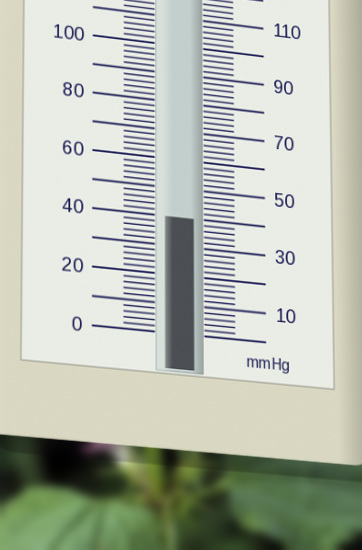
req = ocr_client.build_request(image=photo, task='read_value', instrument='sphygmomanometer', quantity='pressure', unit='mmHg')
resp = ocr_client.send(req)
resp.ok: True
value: 40 mmHg
